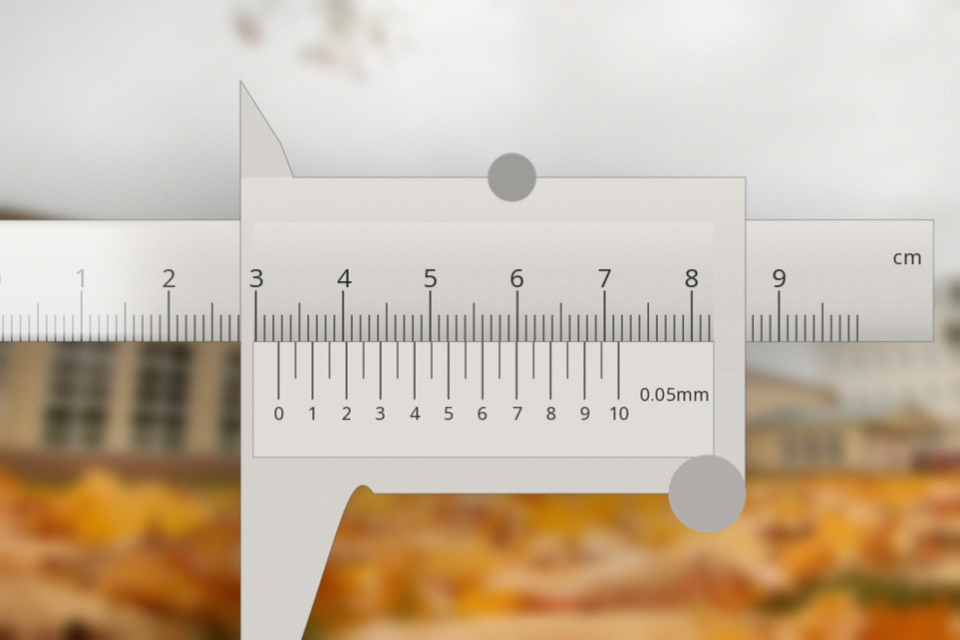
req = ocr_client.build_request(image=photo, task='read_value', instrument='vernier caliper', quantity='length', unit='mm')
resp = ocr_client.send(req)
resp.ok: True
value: 32.6 mm
